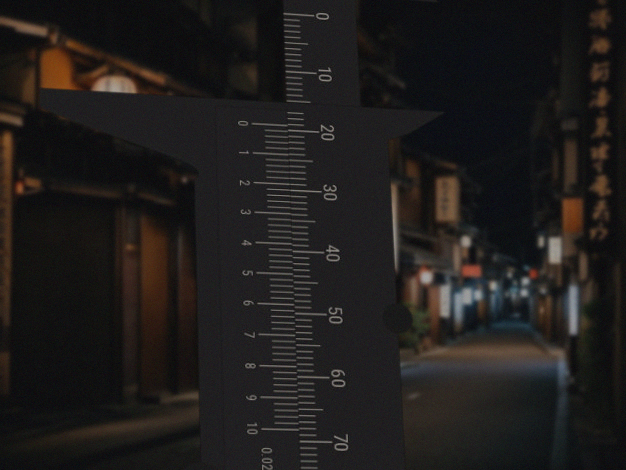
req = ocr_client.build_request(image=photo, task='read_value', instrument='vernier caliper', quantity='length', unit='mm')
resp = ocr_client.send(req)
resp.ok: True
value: 19.2 mm
